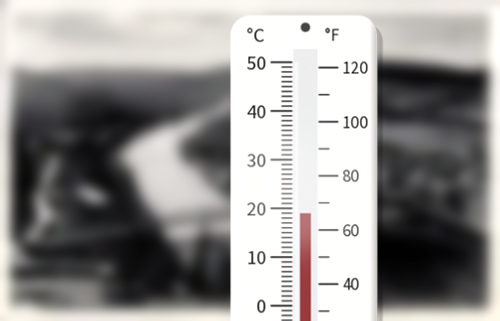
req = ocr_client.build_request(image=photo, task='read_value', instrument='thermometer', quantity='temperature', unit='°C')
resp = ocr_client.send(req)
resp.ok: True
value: 19 °C
